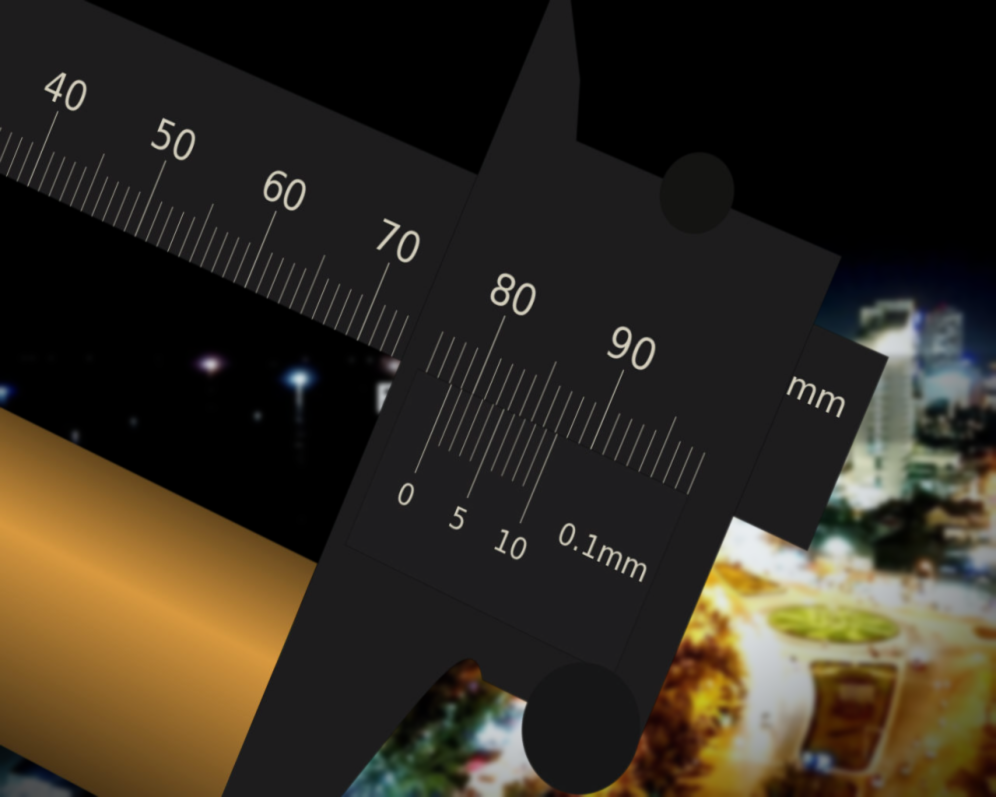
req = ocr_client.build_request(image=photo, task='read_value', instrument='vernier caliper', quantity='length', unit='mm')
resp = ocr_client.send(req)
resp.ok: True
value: 78.2 mm
